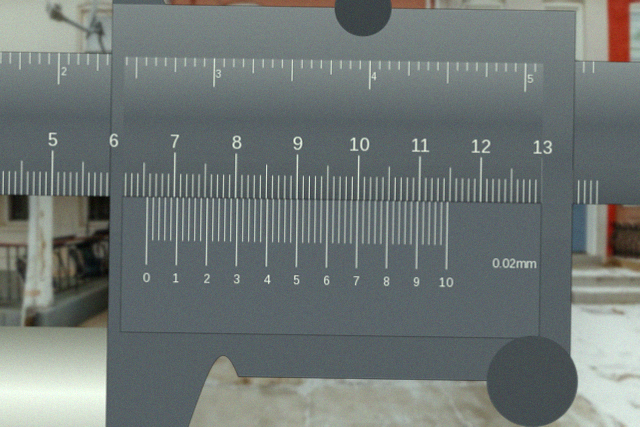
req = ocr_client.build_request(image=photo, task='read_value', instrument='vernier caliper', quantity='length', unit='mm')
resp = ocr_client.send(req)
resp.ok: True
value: 65.6 mm
